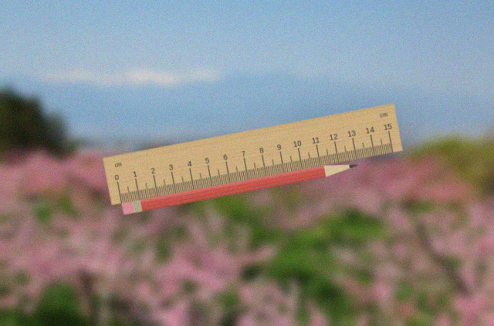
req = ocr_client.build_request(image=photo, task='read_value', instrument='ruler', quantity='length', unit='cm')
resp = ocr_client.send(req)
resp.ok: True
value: 13 cm
